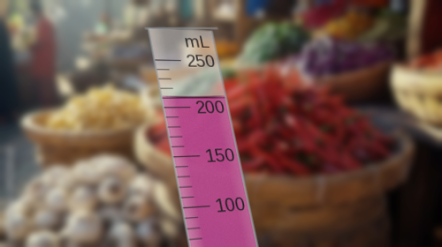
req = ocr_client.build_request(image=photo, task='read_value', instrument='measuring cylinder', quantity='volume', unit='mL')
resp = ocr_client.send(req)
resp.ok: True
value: 210 mL
